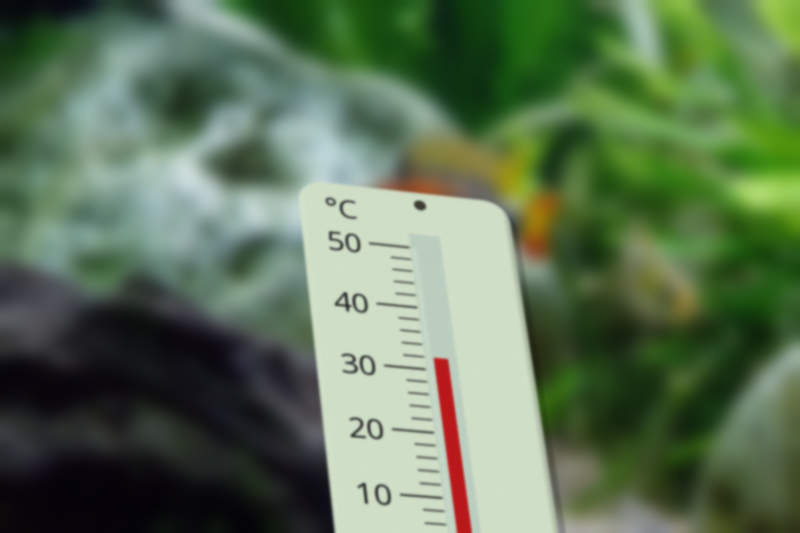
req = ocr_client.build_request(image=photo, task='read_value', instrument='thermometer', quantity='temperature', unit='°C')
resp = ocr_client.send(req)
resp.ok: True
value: 32 °C
